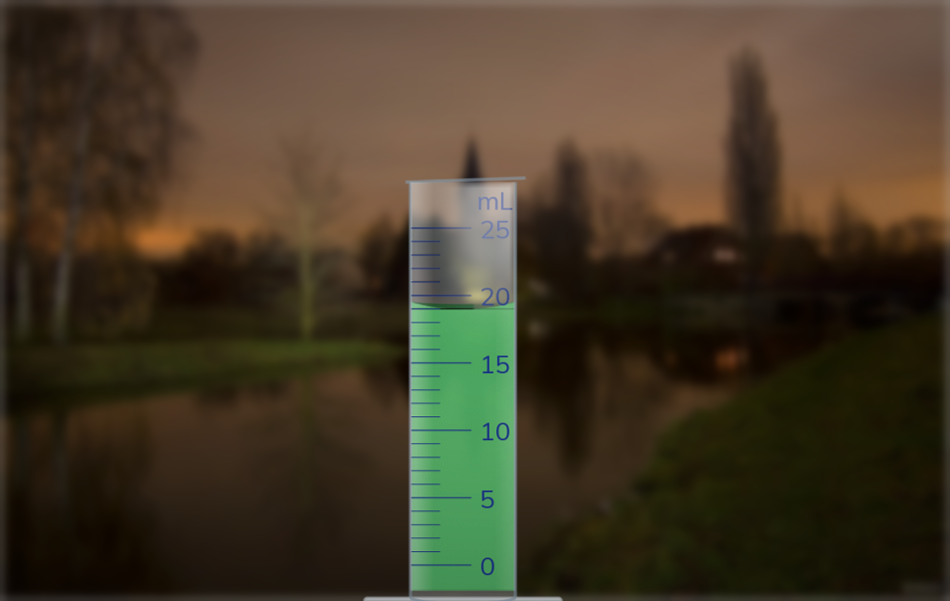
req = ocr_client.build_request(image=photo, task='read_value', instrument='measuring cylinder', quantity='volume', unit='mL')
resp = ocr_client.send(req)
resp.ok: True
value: 19 mL
